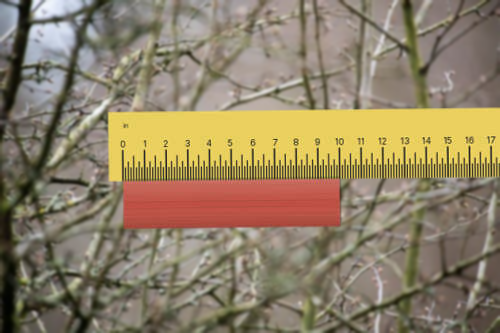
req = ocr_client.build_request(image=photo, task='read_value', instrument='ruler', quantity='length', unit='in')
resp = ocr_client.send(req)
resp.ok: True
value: 10 in
